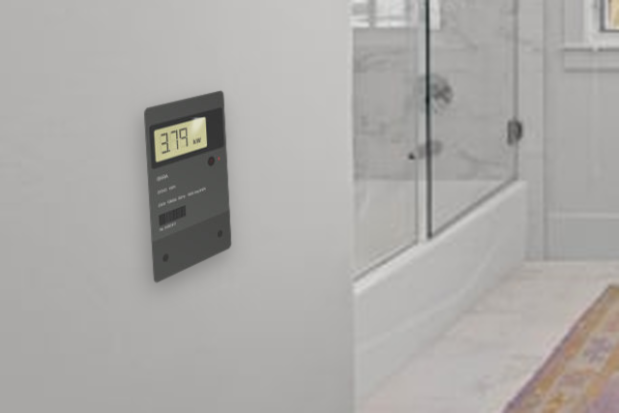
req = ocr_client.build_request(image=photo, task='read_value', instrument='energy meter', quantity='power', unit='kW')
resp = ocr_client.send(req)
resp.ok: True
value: 3.79 kW
